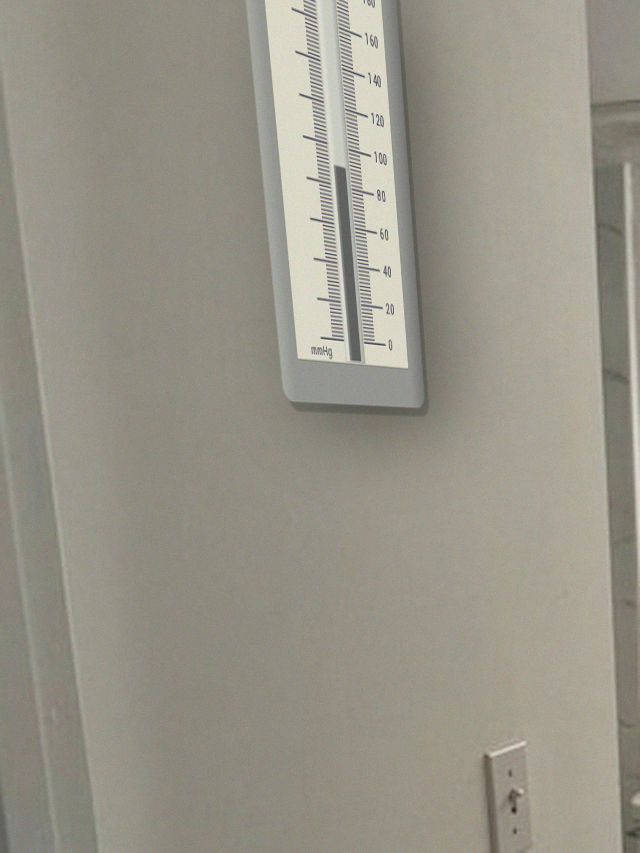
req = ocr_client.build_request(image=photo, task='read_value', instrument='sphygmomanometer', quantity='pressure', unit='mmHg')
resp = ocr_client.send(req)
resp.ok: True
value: 90 mmHg
